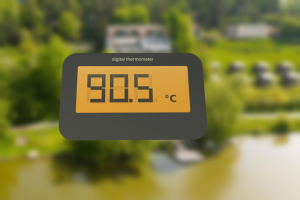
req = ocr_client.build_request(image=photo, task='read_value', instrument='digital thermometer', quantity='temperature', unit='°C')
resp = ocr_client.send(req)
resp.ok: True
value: 90.5 °C
